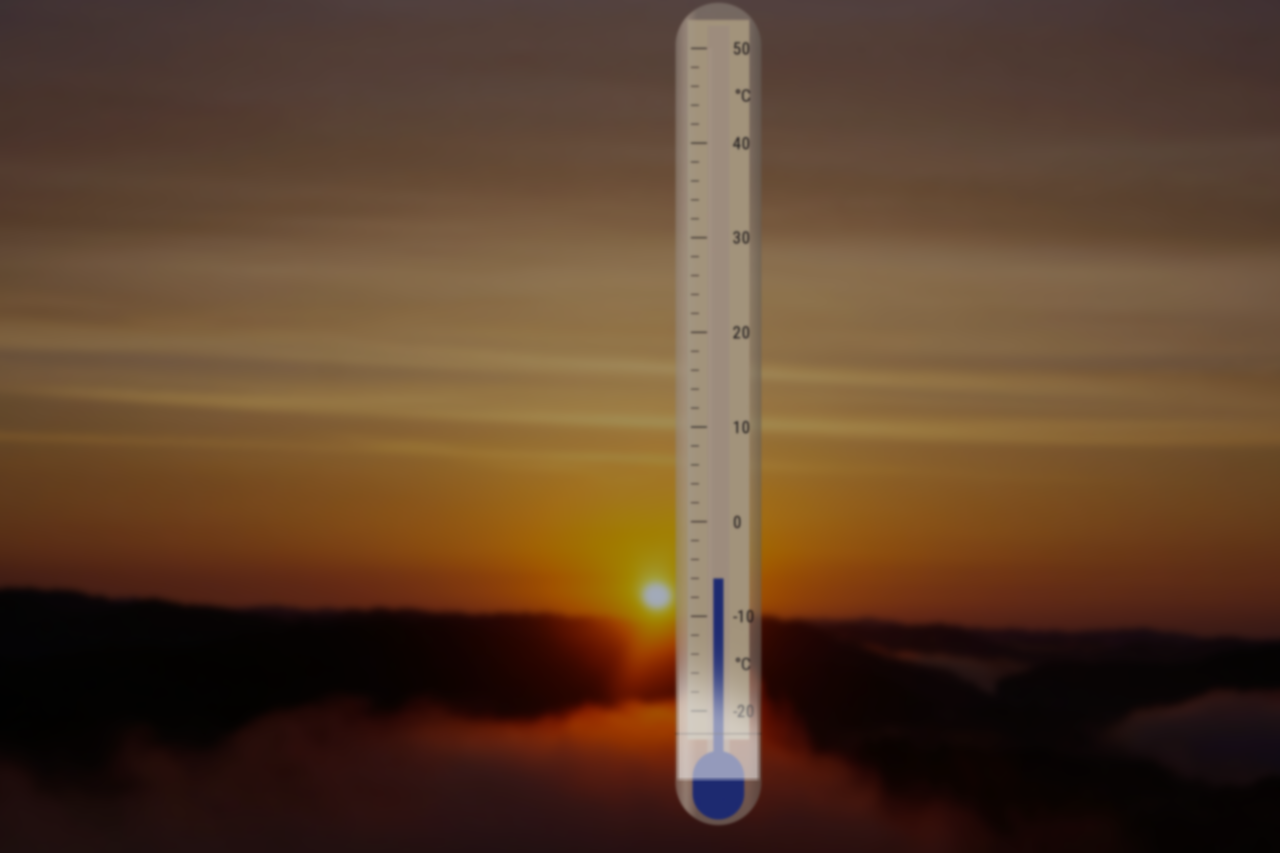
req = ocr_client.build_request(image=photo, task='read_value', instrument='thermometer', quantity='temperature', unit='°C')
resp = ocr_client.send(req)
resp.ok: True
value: -6 °C
